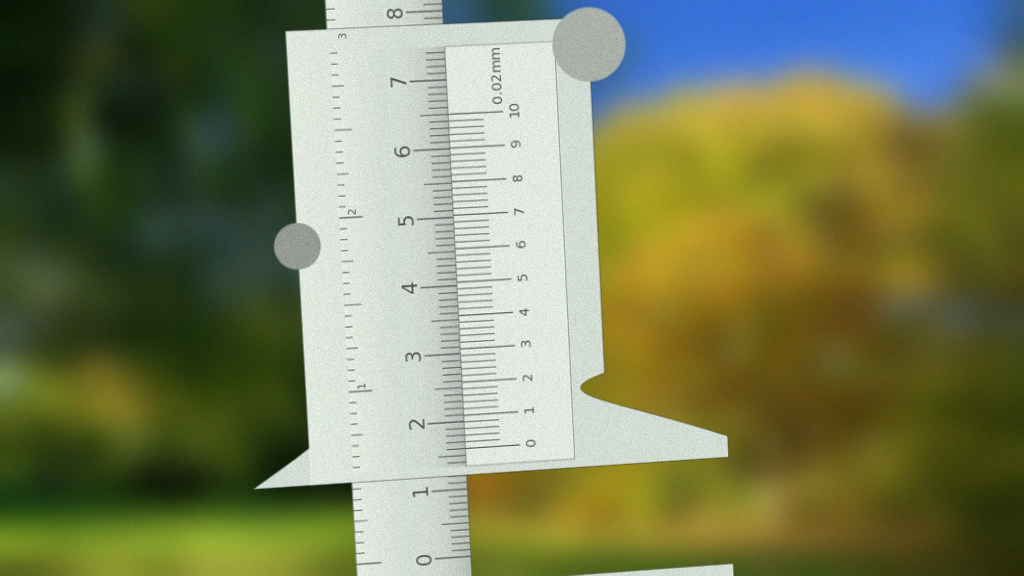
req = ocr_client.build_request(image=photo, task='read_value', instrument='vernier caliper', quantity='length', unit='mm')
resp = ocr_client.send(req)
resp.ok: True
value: 16.0 mm
